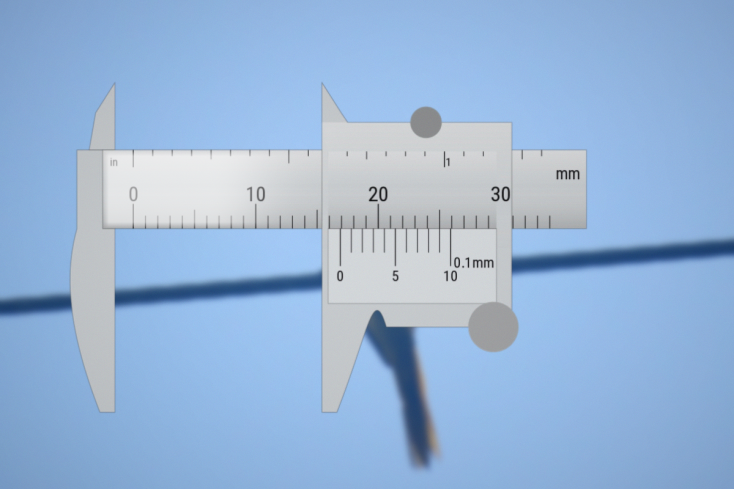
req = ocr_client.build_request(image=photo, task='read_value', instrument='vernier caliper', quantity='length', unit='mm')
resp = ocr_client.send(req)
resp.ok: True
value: 16.9 mm
